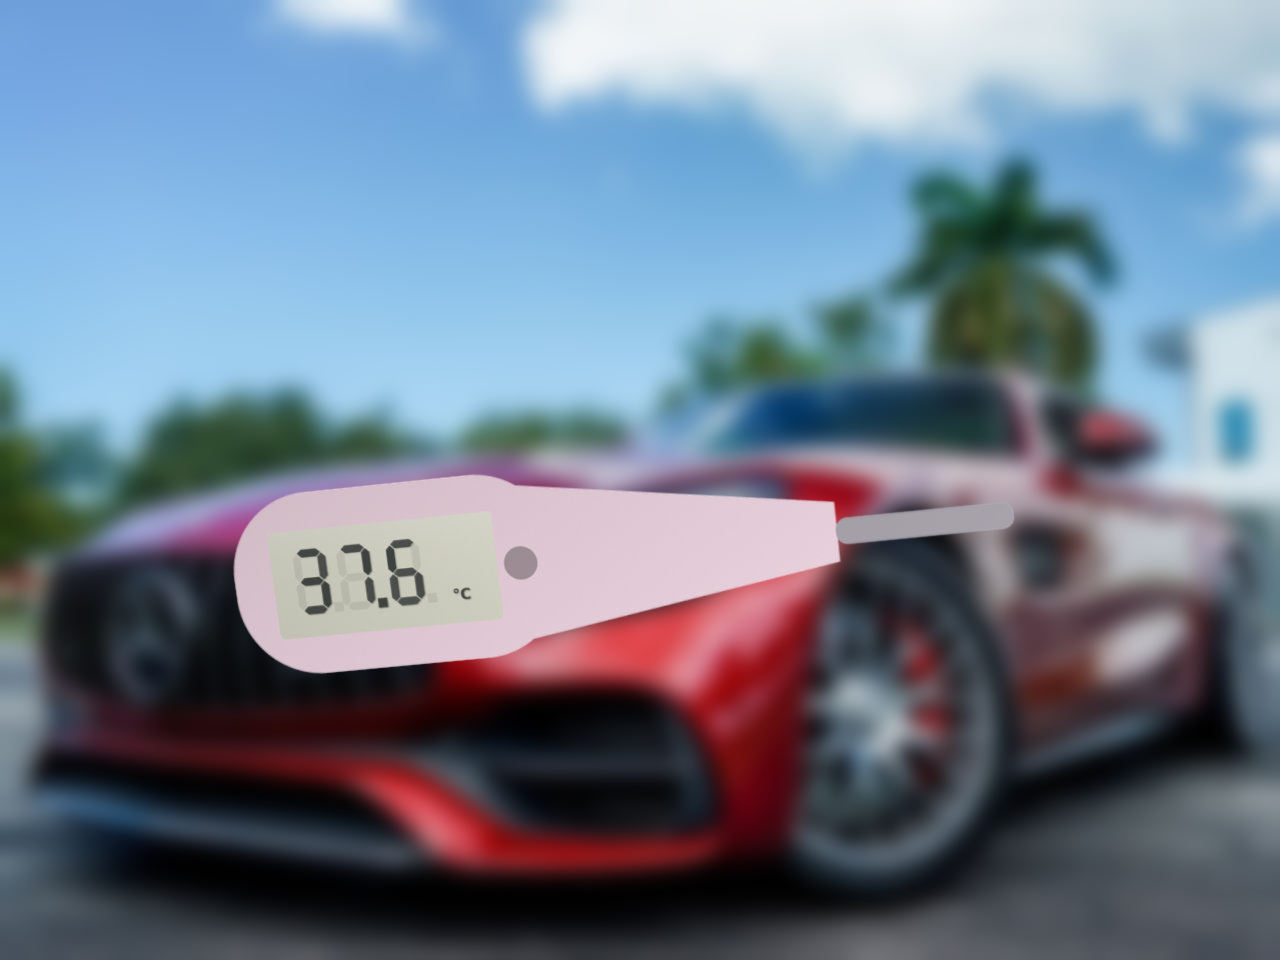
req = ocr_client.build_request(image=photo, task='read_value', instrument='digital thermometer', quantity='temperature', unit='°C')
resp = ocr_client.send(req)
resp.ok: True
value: 37.6 °C
